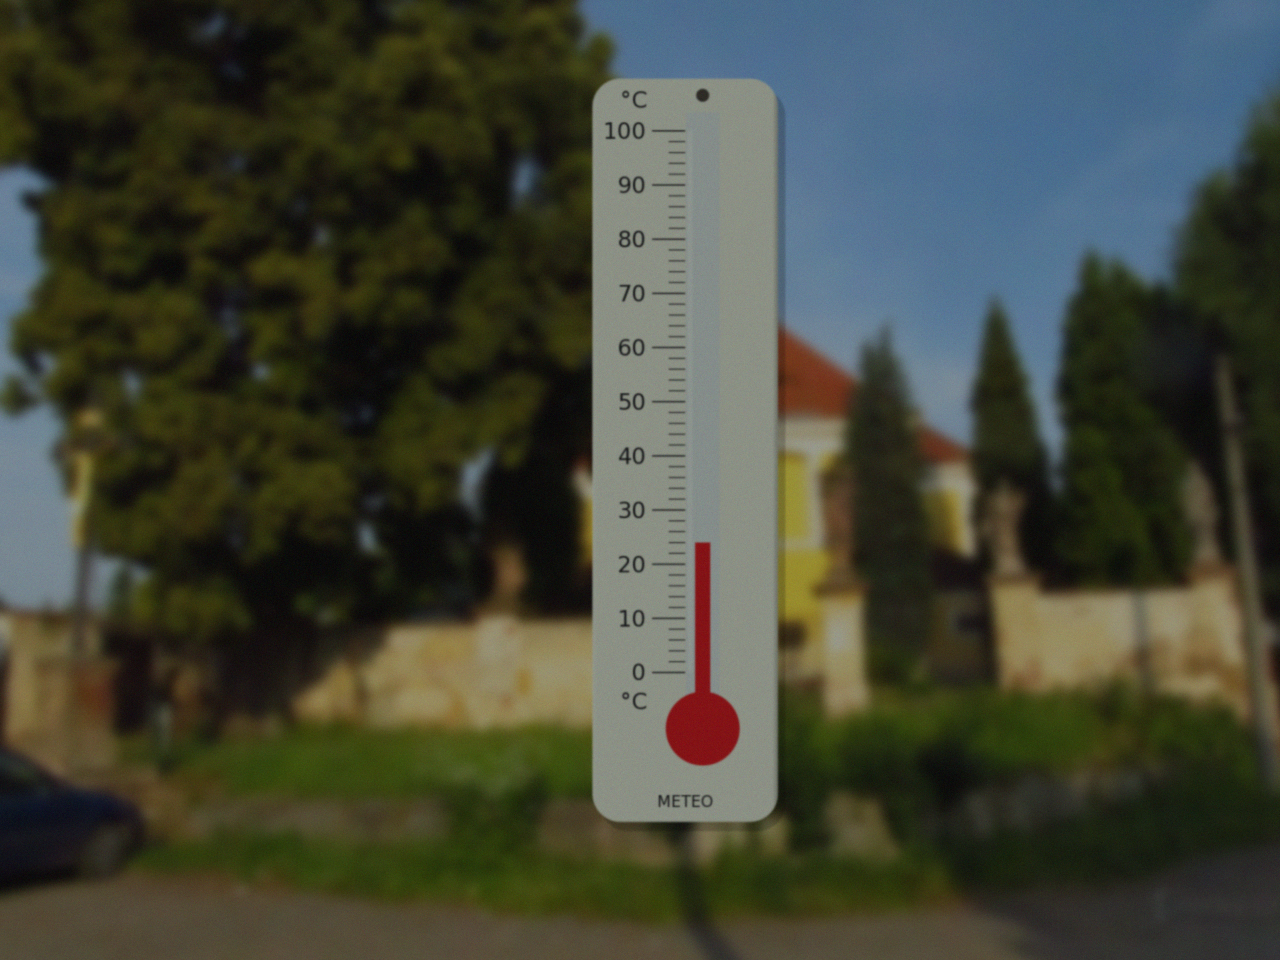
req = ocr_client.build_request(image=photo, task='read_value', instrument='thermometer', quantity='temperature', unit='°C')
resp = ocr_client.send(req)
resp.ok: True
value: 24 °C
